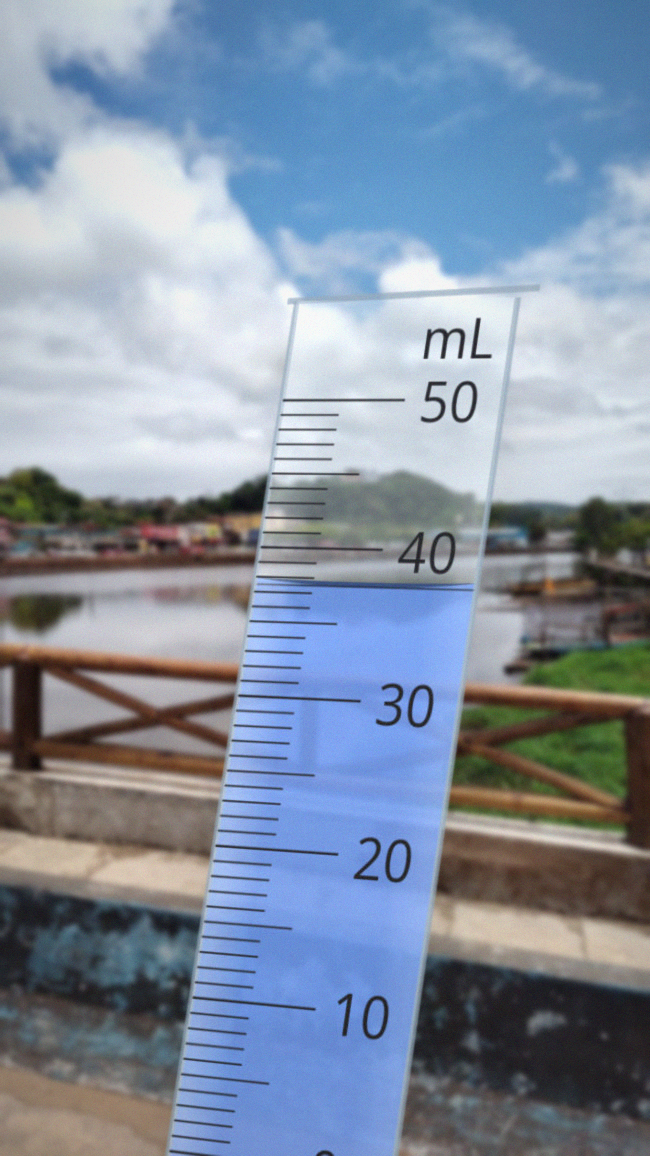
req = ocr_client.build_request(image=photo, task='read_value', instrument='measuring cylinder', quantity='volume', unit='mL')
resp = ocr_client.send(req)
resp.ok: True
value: 37.5 mL
